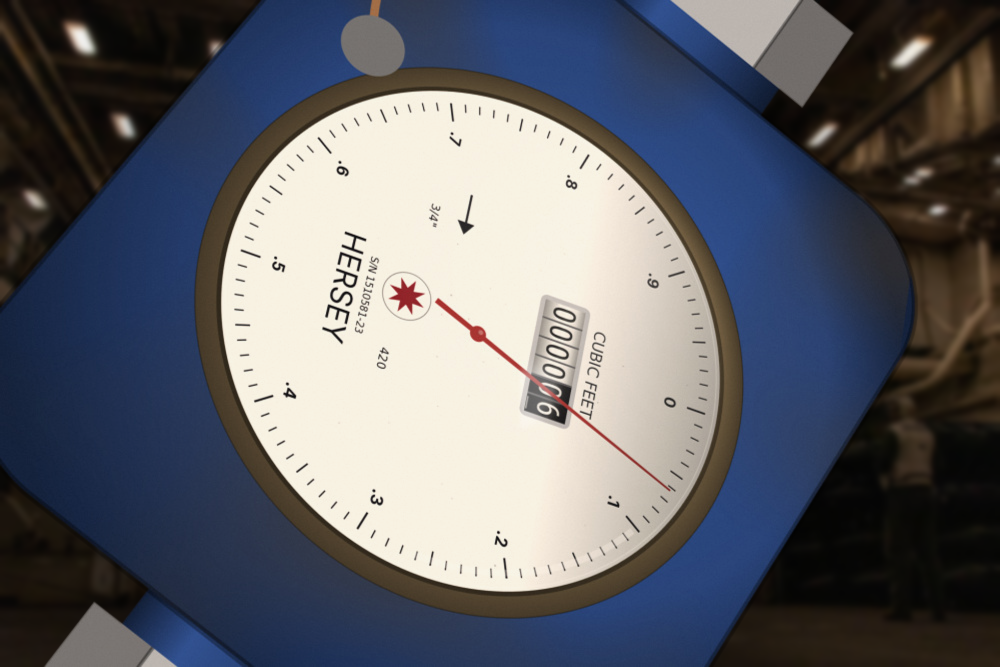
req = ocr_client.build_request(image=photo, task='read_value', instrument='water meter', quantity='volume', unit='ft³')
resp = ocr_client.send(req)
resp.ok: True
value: 6.06 ft³
